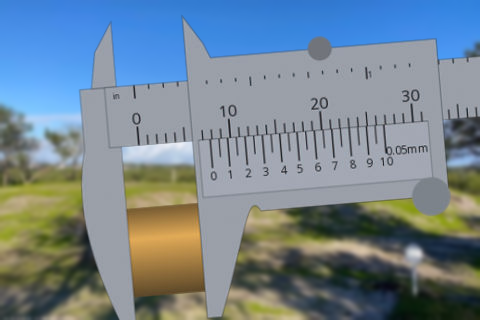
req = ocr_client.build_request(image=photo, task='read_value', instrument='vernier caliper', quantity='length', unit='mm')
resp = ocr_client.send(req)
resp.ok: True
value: 7.8 mm
